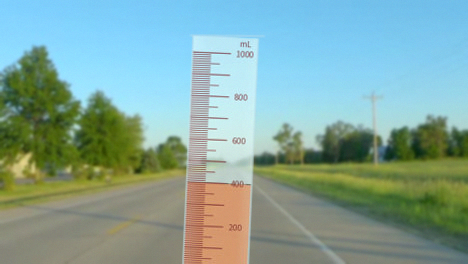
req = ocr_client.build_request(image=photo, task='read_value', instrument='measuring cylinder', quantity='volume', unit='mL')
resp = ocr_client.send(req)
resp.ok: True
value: 400 mL
